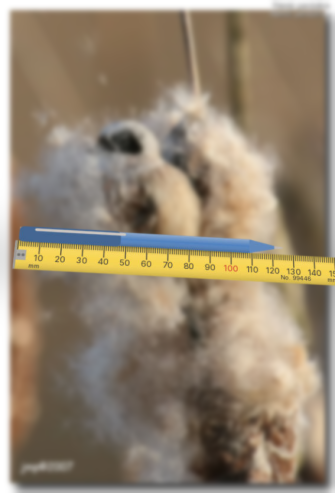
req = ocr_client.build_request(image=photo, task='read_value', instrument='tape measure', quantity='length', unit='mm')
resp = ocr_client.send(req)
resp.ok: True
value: 125 mm
